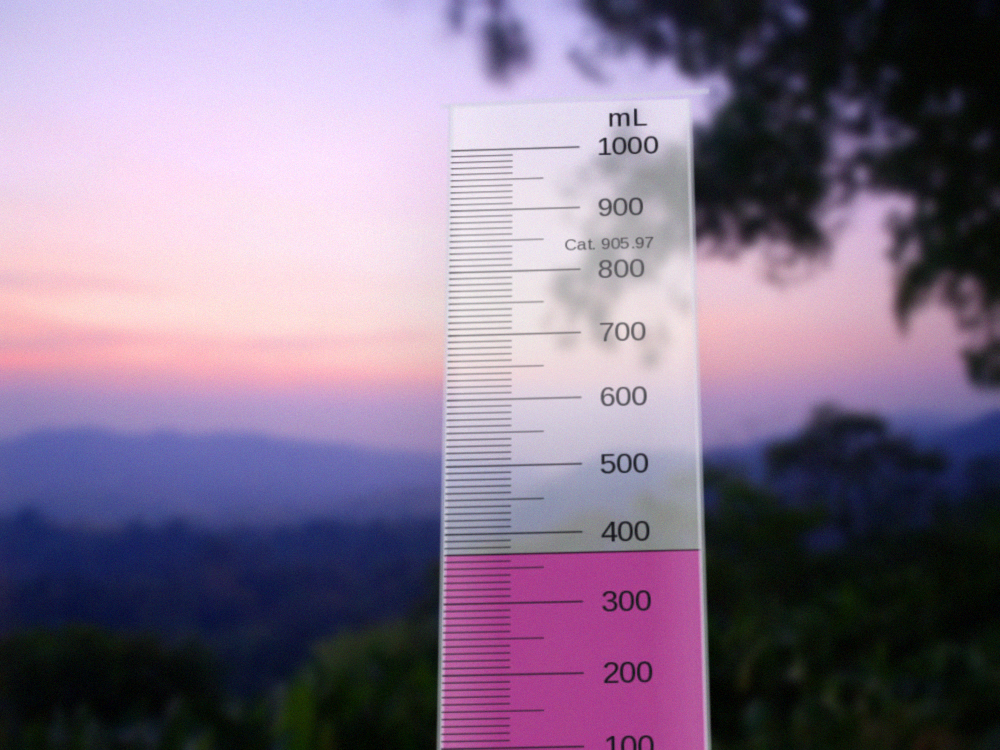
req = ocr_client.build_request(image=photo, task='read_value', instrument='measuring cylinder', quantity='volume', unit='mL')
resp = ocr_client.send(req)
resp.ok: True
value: 370 mL
